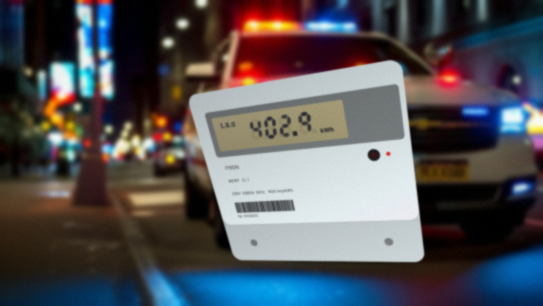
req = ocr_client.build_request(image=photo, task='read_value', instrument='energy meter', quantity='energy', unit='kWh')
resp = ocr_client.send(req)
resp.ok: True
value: 402.9 kWh
